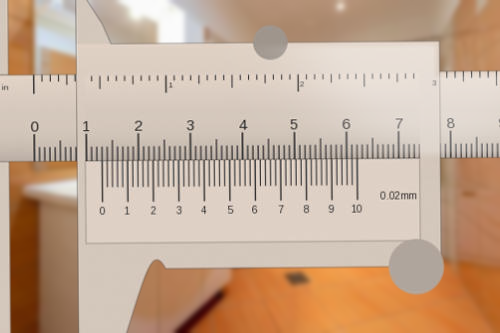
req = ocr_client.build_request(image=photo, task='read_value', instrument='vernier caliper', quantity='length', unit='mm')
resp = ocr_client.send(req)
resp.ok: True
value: 13.0 mm
